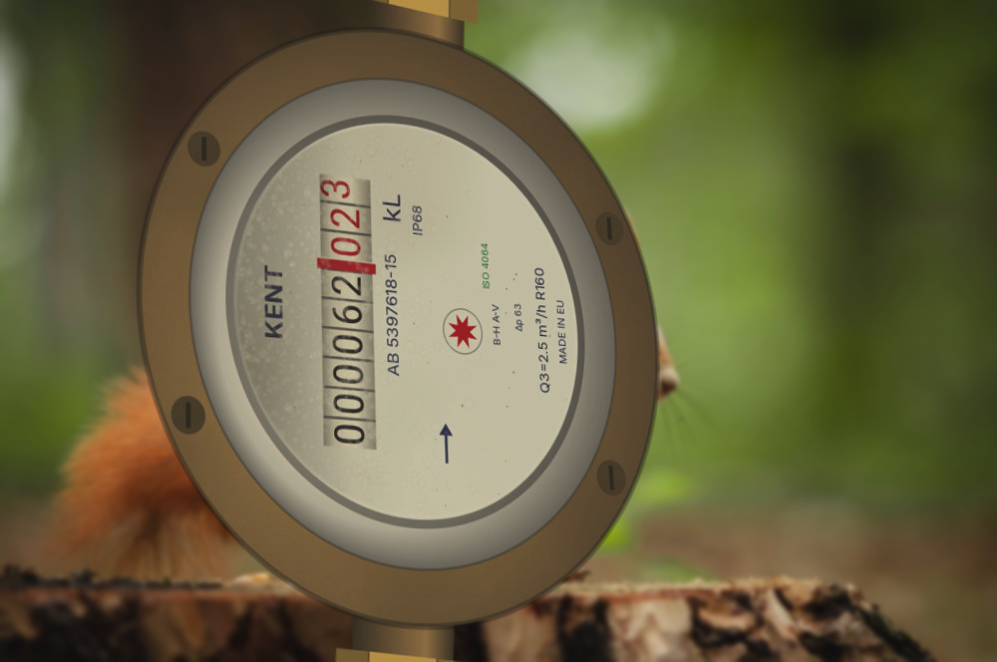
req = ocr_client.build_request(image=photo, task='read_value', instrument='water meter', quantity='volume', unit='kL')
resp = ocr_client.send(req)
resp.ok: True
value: 62.023 kL
